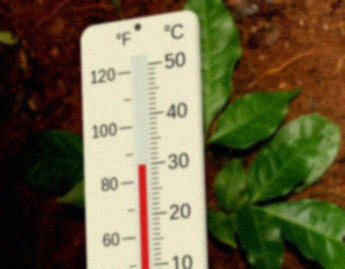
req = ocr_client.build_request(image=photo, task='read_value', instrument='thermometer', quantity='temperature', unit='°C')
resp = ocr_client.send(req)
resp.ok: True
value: 30 °C
